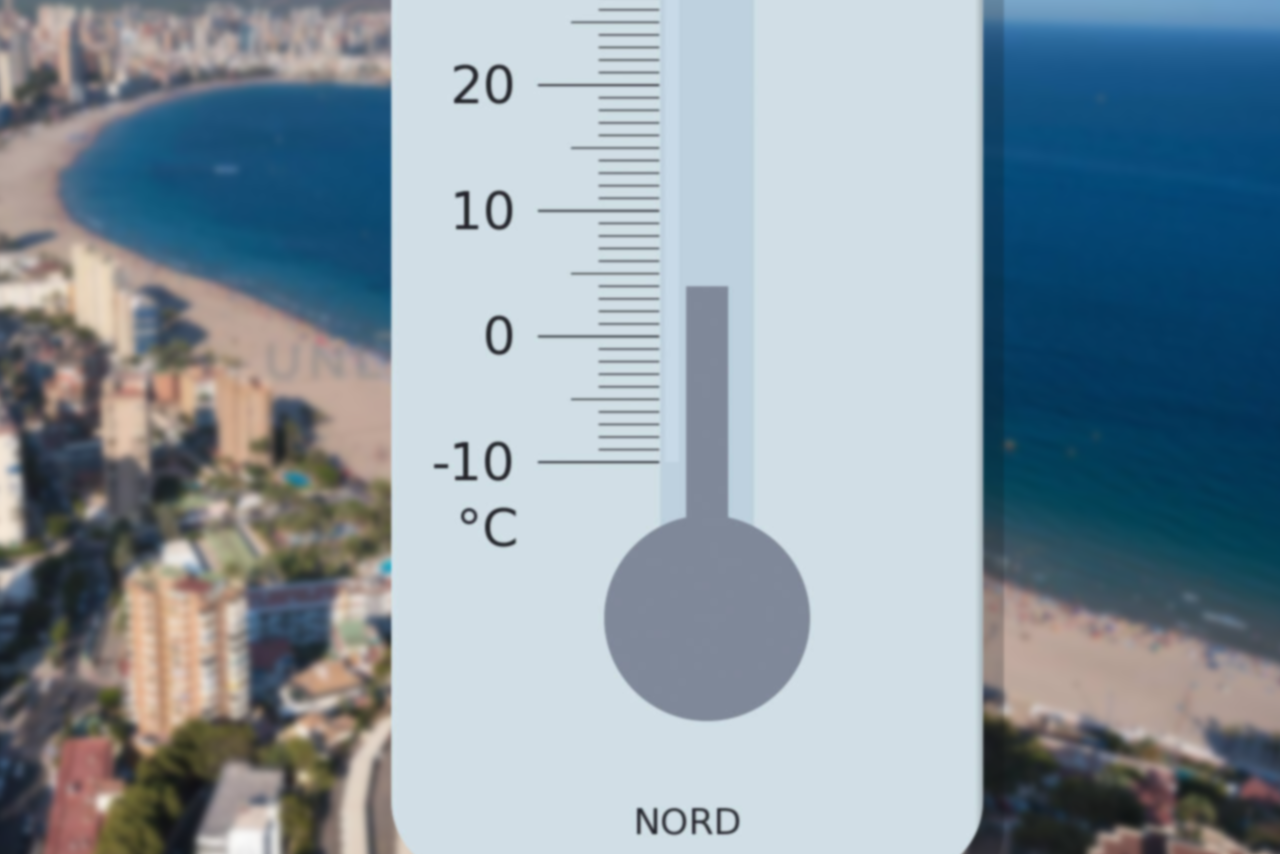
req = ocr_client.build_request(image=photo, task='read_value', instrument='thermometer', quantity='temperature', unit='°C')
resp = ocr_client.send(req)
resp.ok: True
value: 4 °C
